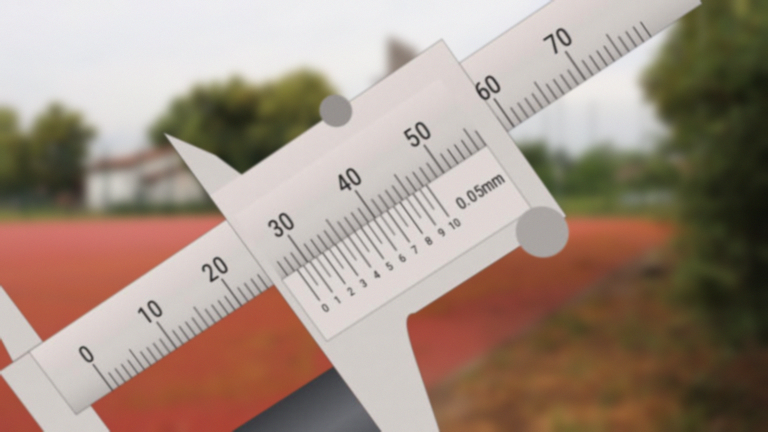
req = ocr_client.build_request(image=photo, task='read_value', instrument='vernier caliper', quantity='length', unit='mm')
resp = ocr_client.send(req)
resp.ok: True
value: 28.4 mm
